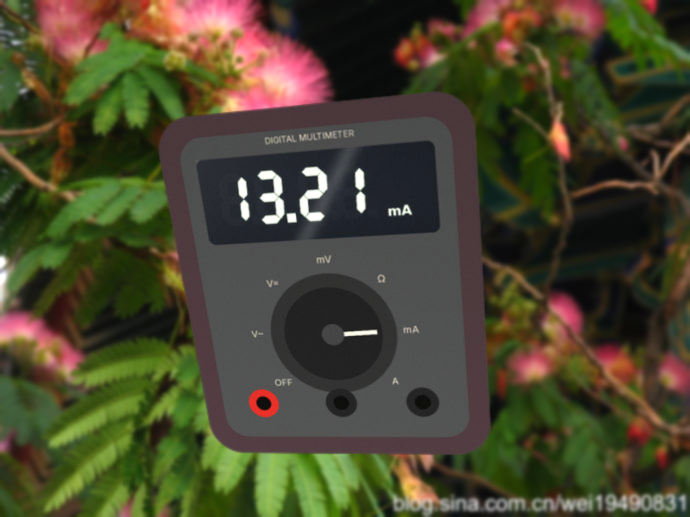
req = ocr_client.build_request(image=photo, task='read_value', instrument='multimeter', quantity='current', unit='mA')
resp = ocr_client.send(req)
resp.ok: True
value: 13.21 mA
